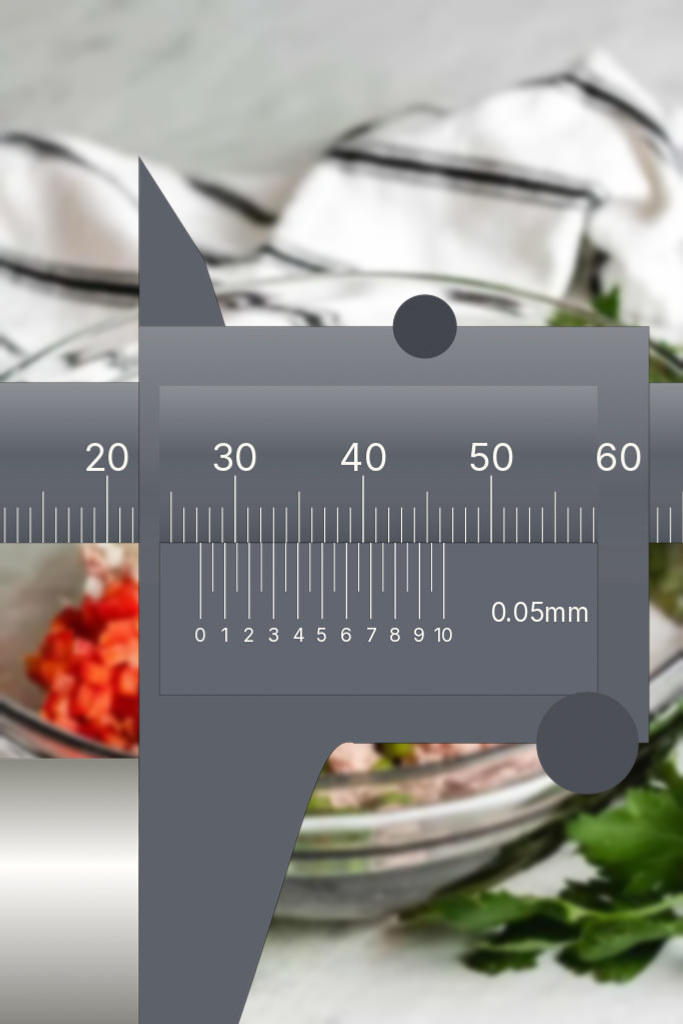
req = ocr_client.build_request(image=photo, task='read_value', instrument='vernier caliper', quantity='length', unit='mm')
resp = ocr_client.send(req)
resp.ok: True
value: 27.3 mm
